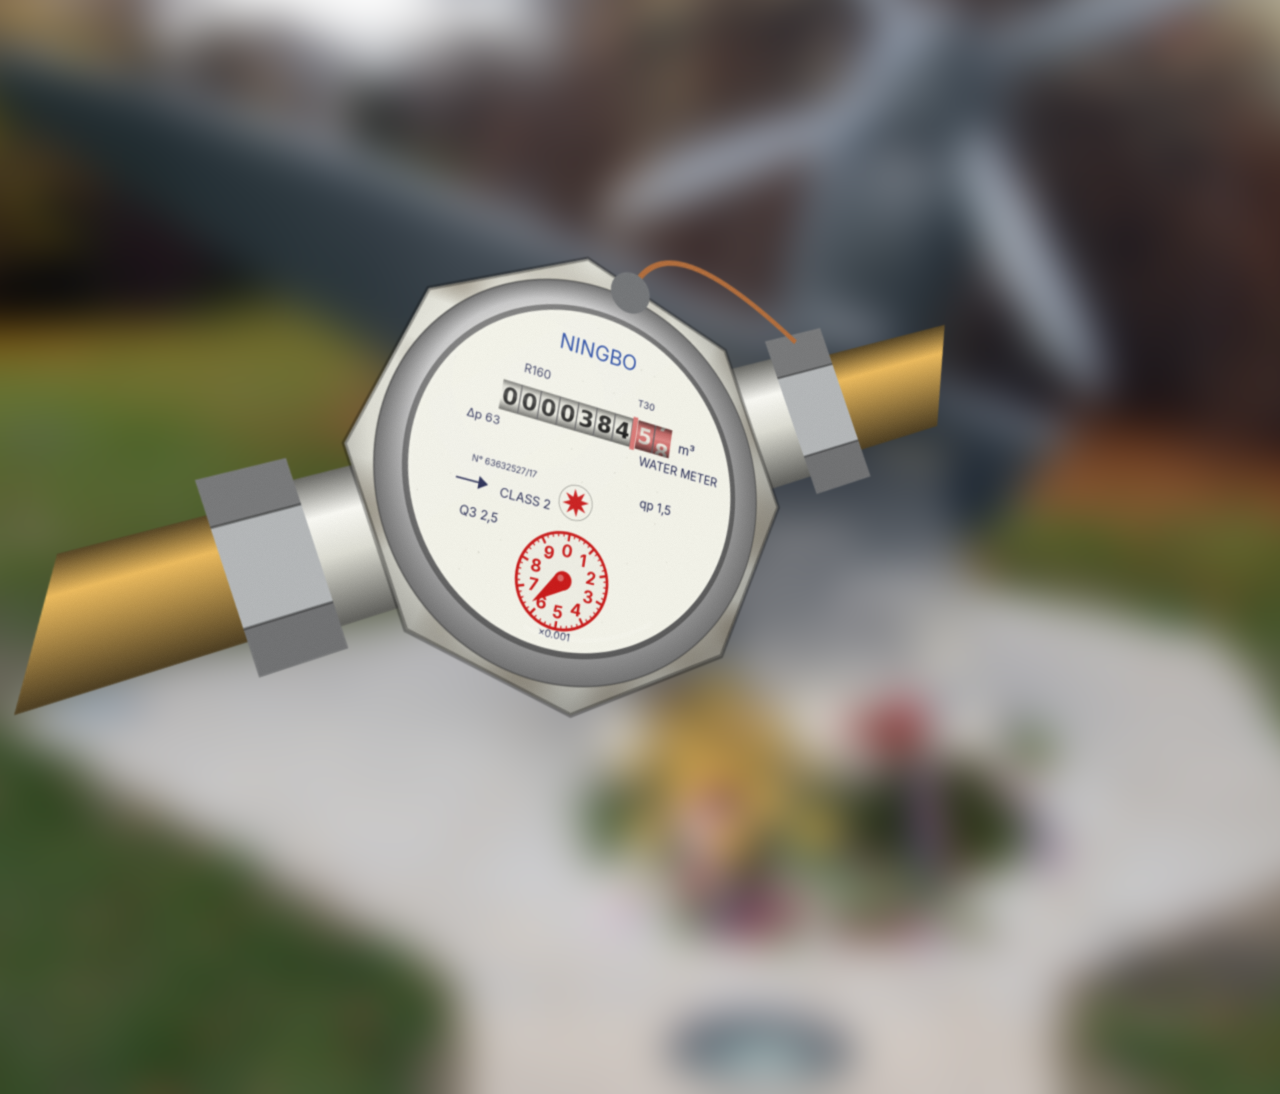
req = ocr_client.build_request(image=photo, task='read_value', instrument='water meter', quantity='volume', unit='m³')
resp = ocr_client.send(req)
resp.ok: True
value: 384.576 m³
